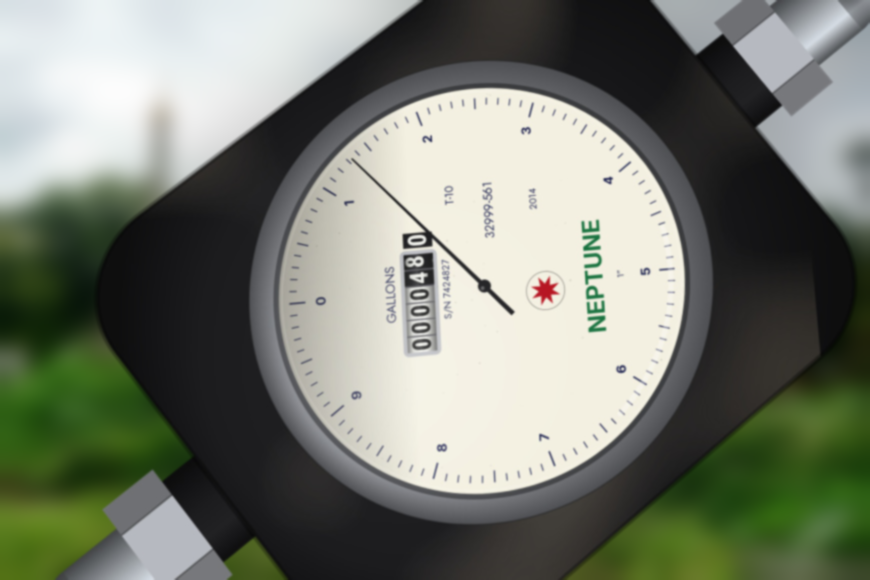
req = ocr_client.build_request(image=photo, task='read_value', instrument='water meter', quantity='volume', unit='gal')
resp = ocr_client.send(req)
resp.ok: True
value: 481.3 gal
